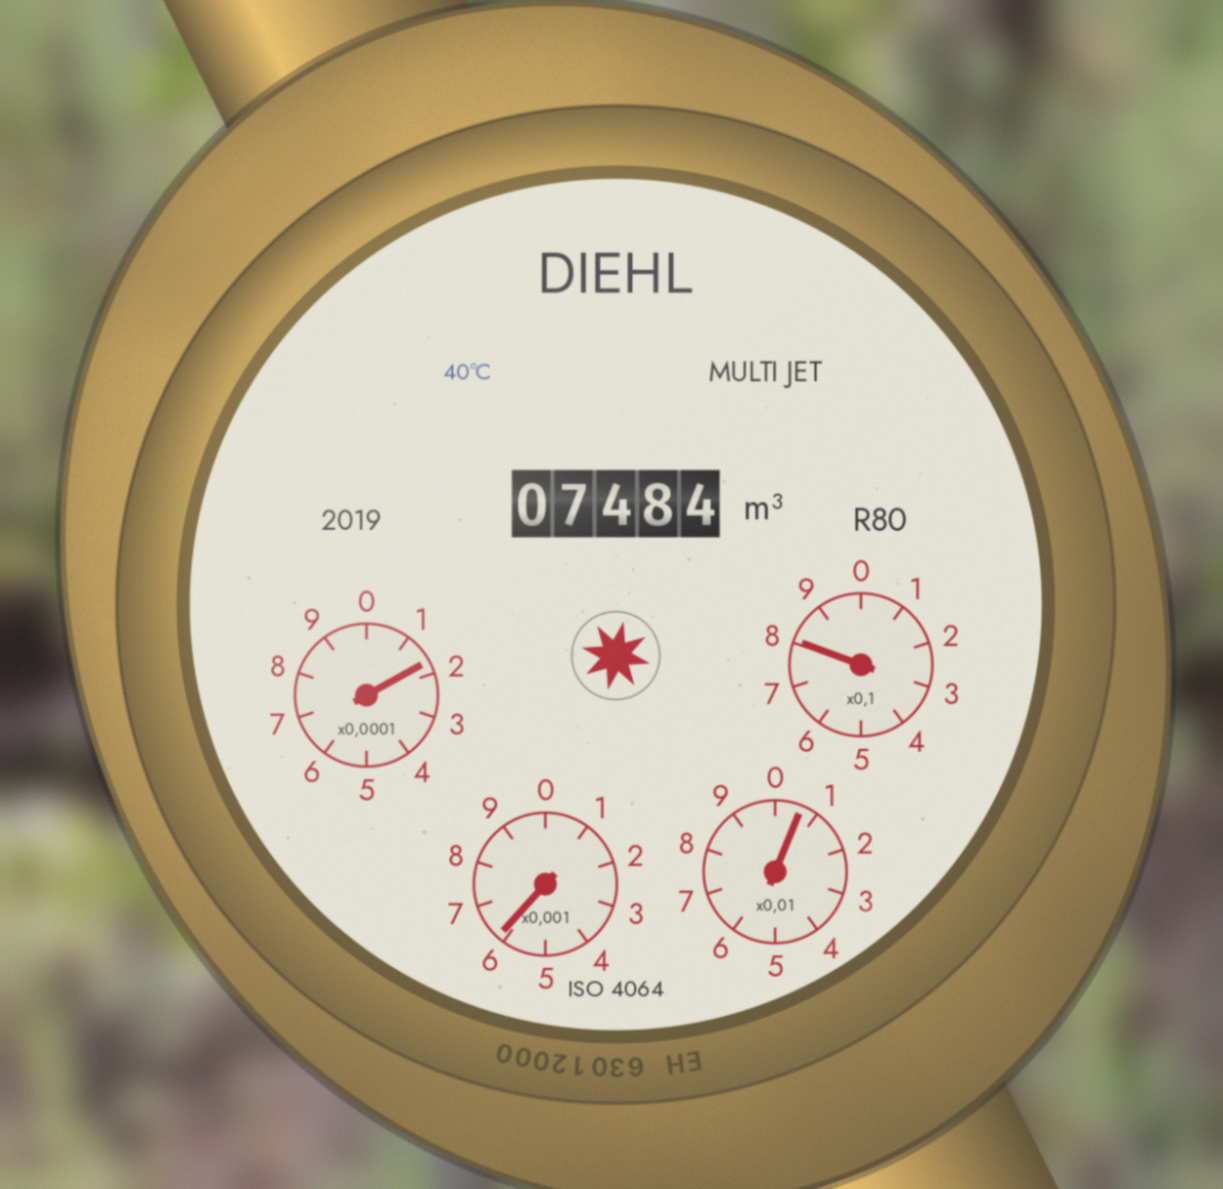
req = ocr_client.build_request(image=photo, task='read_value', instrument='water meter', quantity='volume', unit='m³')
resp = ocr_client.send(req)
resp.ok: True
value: 7484.8061 m³
